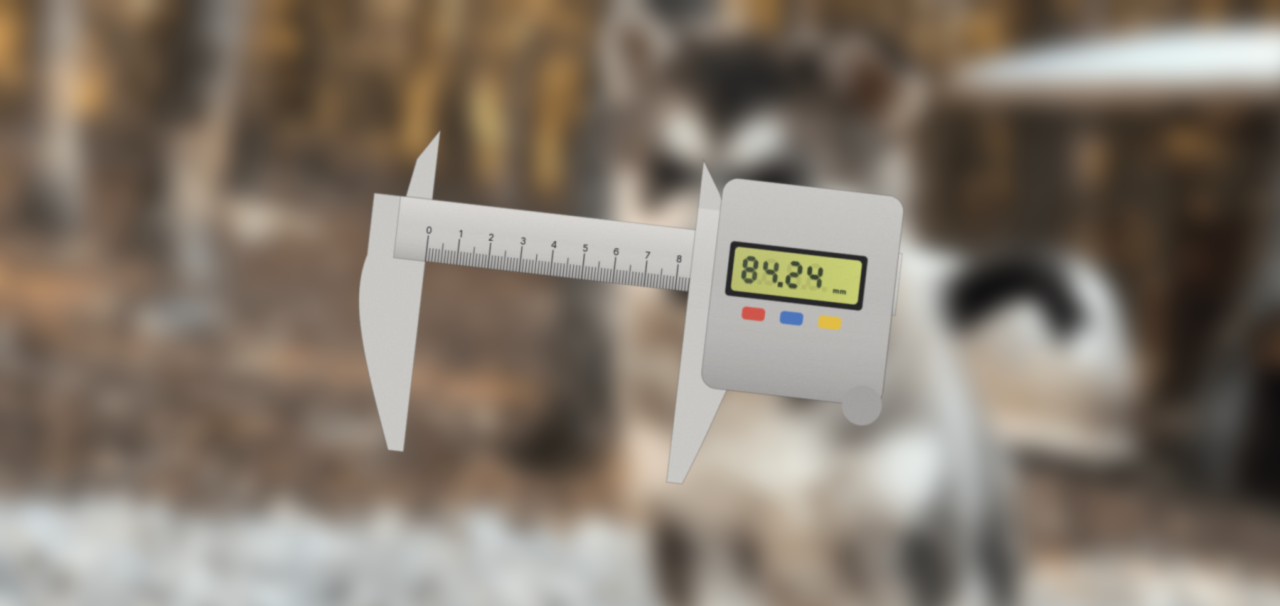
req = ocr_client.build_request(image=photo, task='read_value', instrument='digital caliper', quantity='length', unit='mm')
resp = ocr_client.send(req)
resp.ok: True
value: 84.24 mm
